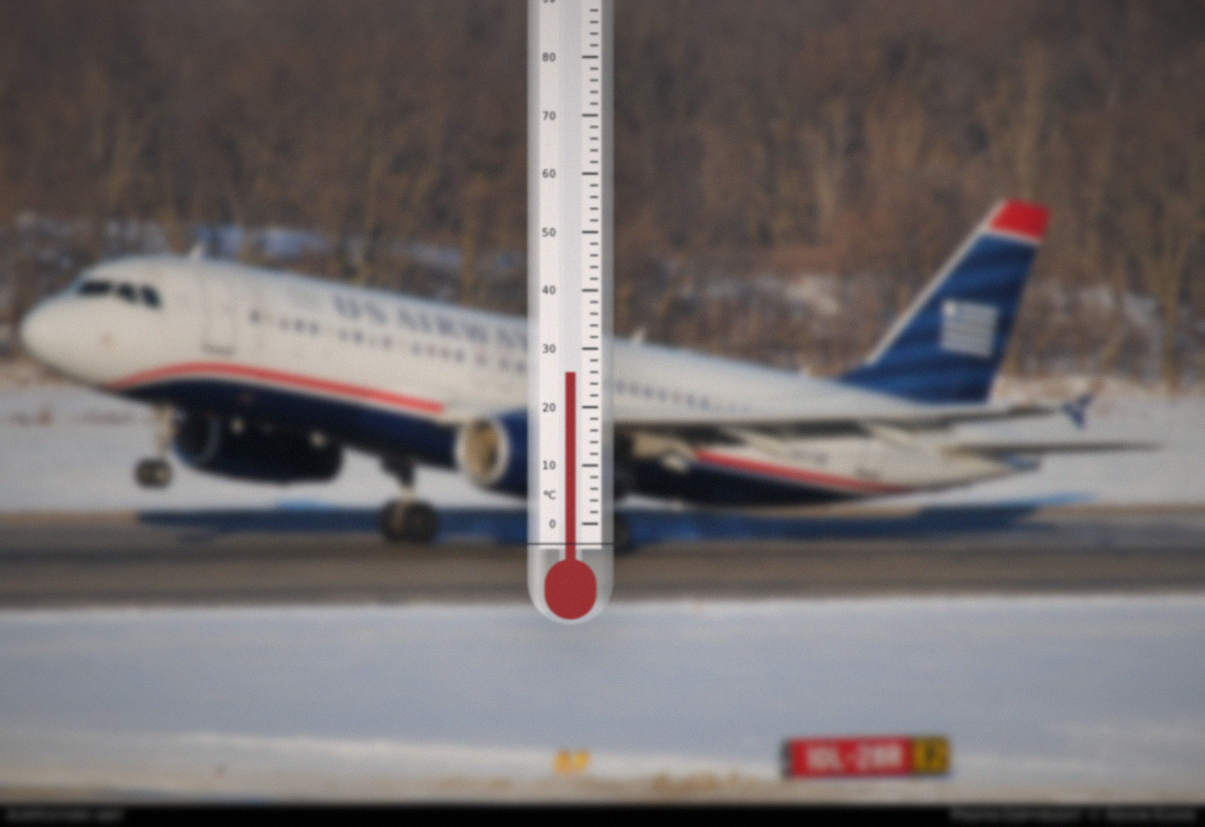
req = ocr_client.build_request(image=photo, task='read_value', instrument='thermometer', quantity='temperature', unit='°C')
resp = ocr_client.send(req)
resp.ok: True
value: 26 °C
